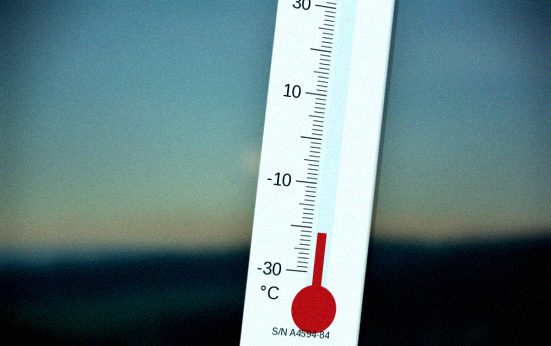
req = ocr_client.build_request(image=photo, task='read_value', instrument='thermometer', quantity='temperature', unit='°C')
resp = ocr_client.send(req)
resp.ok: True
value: -21 °C
